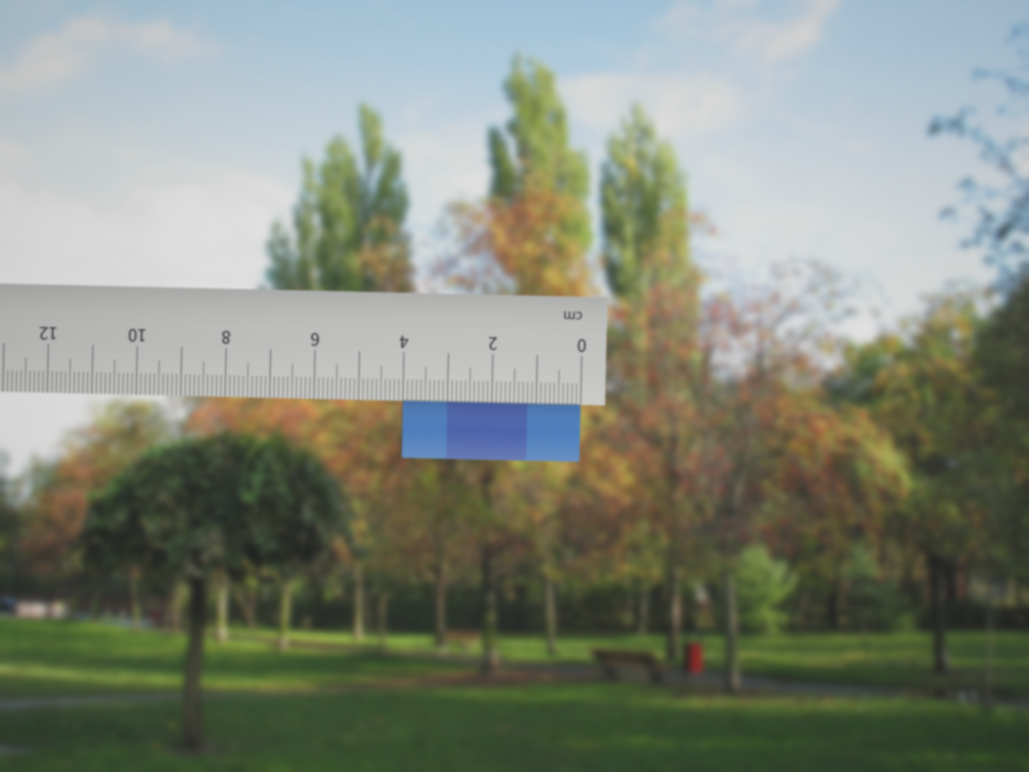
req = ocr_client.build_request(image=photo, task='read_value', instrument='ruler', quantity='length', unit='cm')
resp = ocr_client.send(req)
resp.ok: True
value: 4 cm
